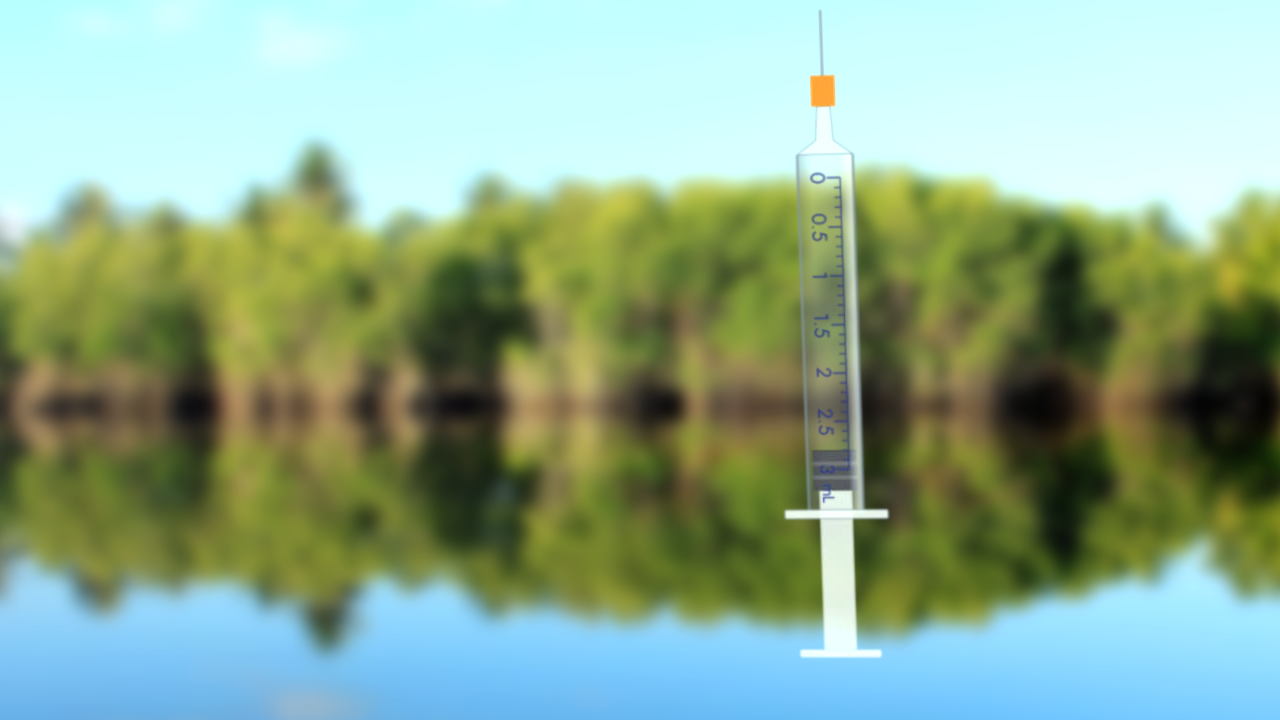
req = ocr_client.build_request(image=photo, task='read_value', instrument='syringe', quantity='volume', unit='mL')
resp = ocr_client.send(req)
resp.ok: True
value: 2.8 mL
